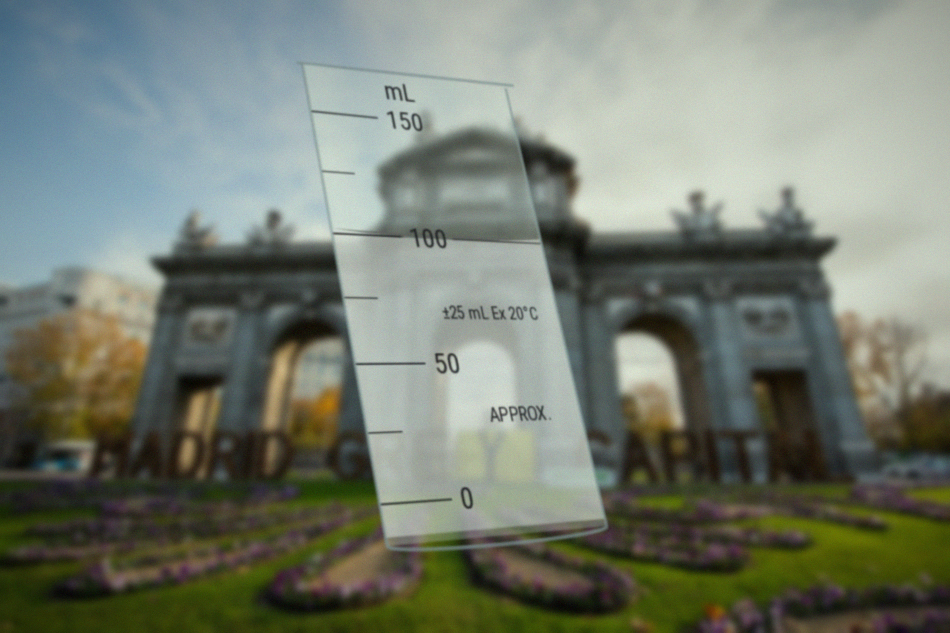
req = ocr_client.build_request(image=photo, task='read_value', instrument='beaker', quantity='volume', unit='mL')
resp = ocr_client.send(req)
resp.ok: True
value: 100 mL
